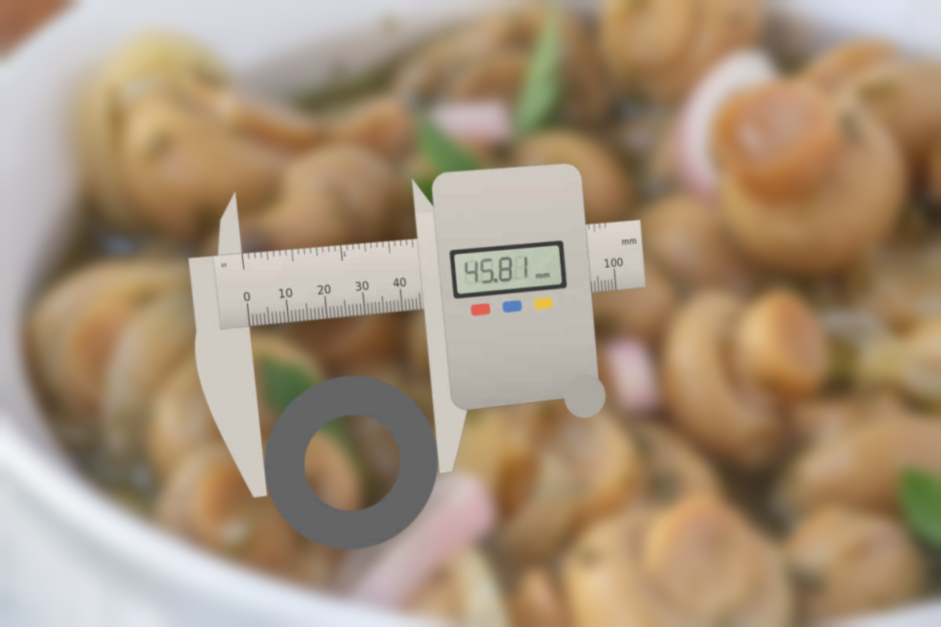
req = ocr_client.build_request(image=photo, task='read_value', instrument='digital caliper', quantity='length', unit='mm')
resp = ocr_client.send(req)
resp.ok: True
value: 45.81 mm
